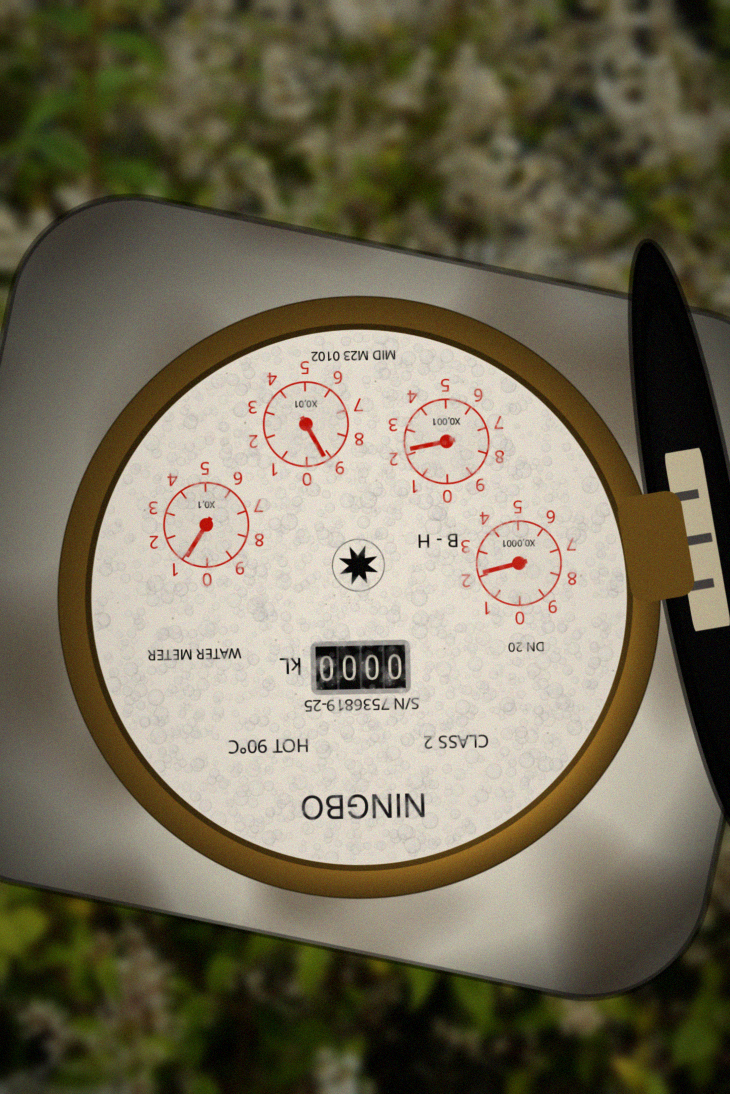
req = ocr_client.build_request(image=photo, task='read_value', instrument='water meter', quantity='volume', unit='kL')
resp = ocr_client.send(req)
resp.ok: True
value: 0.0922 kL
